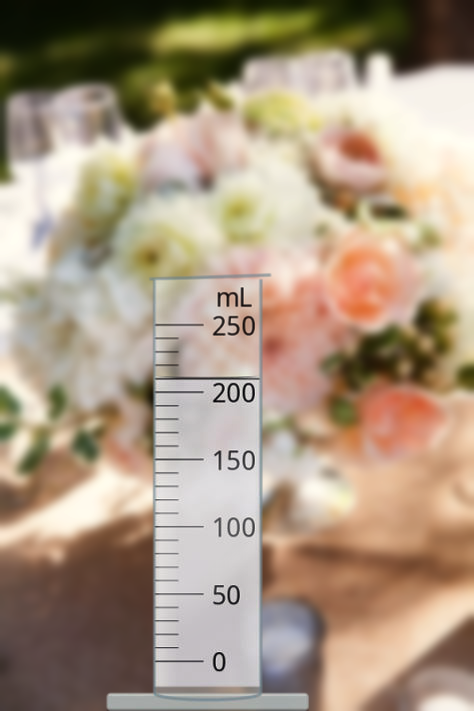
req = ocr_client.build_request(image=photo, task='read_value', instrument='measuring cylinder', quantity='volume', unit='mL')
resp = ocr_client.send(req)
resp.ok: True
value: 210 mL
